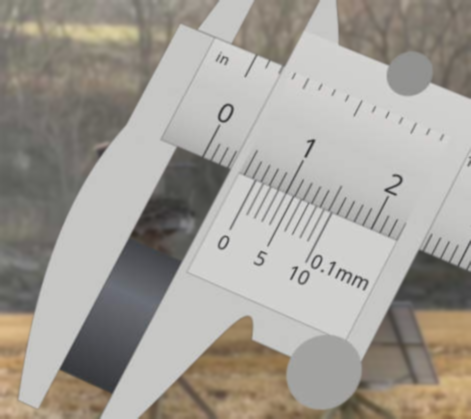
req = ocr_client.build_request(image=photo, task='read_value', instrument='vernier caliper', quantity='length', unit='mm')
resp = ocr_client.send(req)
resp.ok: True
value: 6.4 mm
